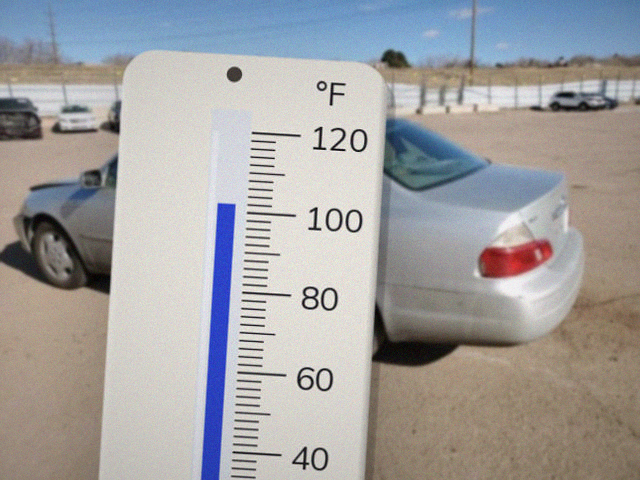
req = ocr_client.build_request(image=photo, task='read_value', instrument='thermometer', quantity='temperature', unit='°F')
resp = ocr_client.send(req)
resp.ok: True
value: 102 °F
